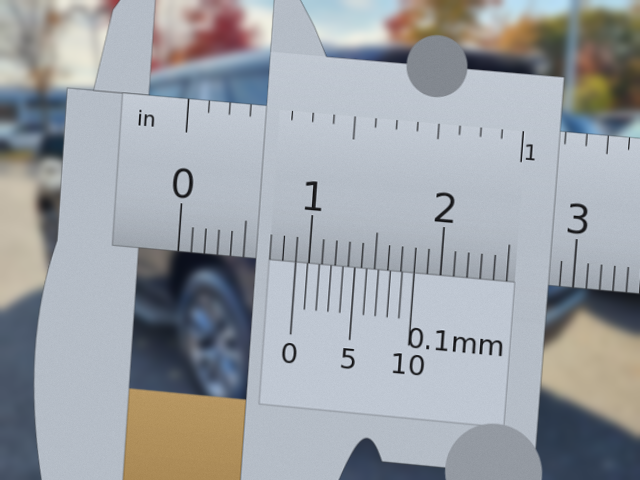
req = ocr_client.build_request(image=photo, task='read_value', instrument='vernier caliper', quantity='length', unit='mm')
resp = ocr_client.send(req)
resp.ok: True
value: 9.0 mm
